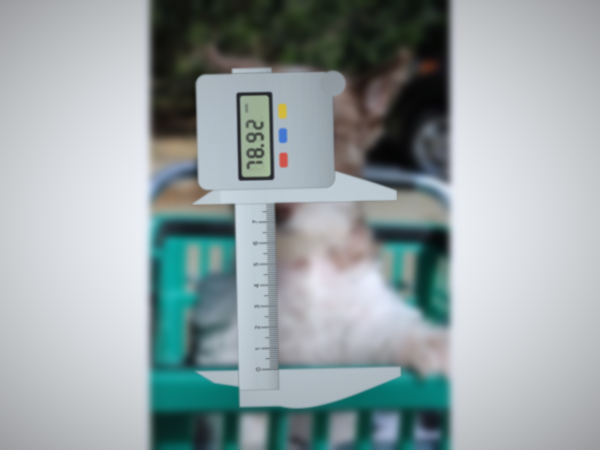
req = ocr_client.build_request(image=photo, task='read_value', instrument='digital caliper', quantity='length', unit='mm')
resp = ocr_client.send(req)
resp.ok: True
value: 78.92 mm
